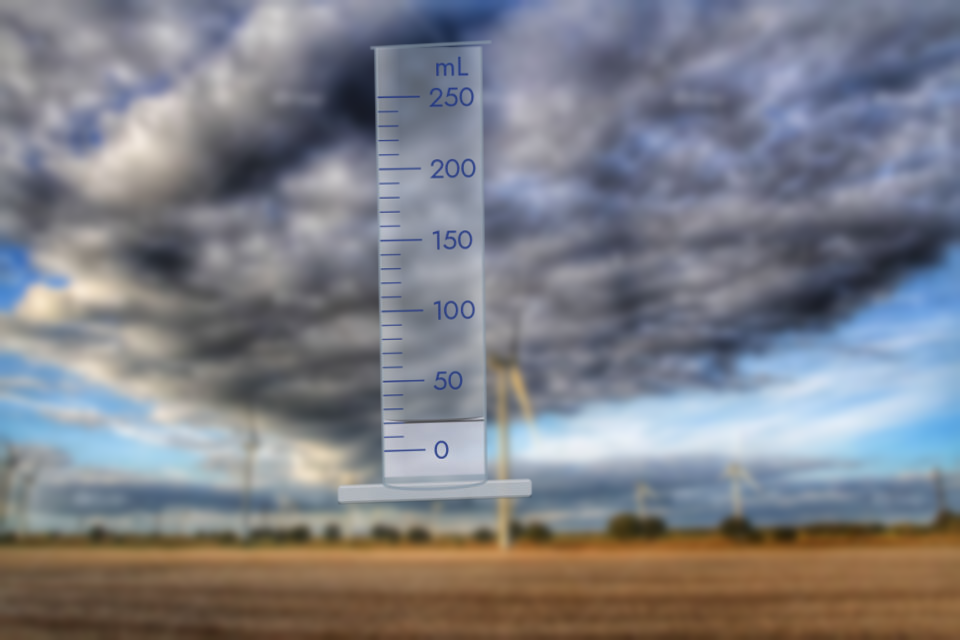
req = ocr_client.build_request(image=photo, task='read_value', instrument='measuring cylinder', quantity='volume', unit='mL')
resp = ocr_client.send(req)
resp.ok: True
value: 20 mL
